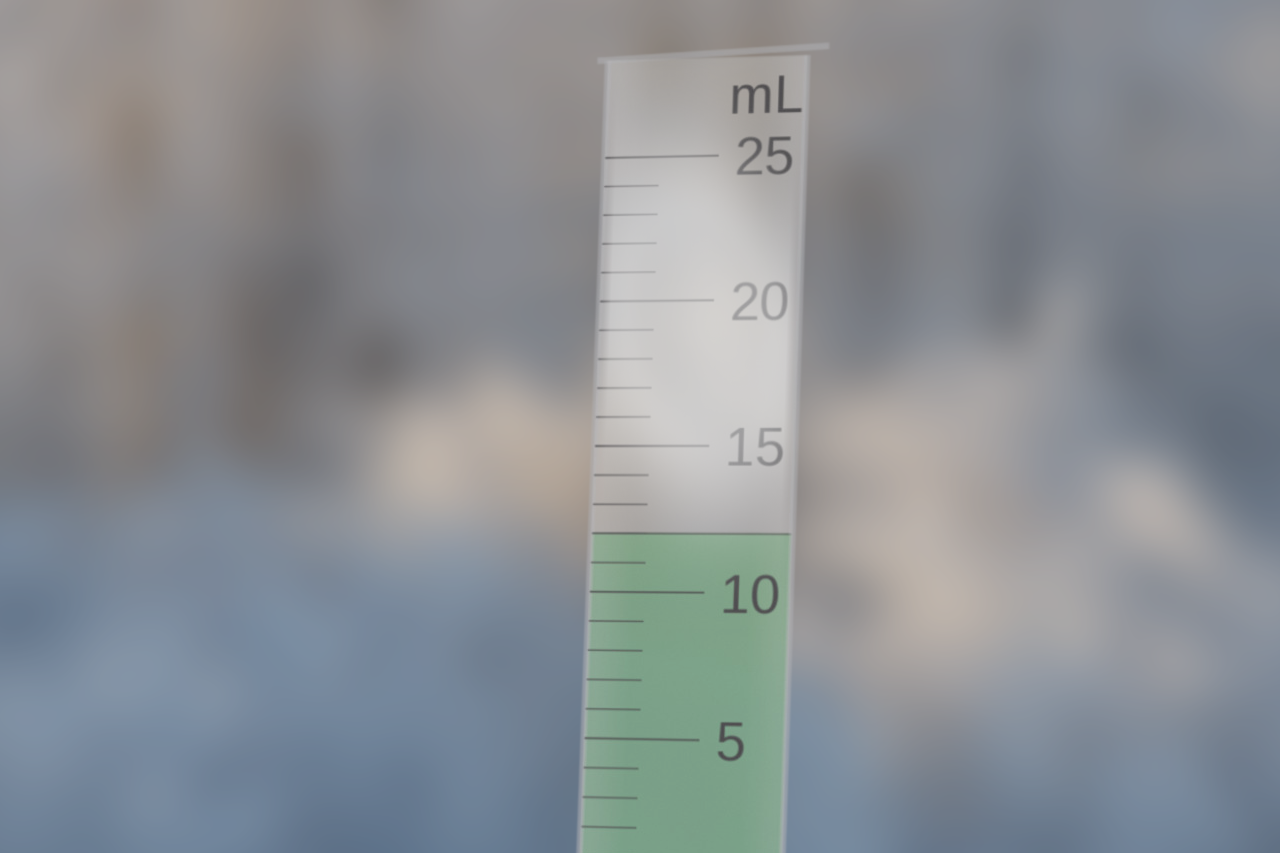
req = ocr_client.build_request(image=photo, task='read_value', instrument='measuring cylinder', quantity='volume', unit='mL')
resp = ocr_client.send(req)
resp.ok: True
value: 12 mL
